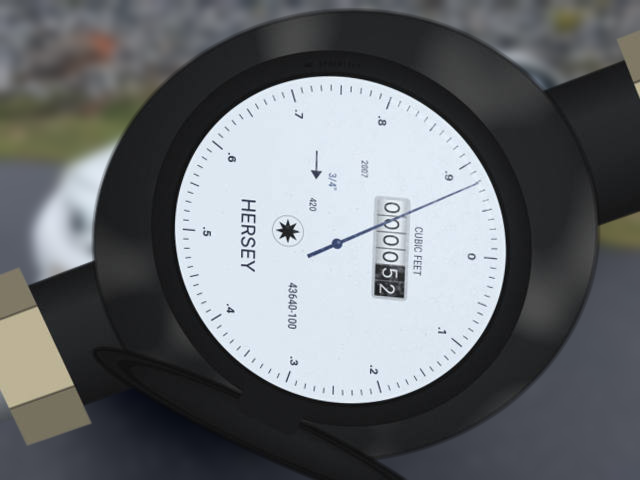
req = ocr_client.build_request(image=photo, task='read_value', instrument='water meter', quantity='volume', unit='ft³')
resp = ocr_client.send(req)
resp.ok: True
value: 51.92 ft³
